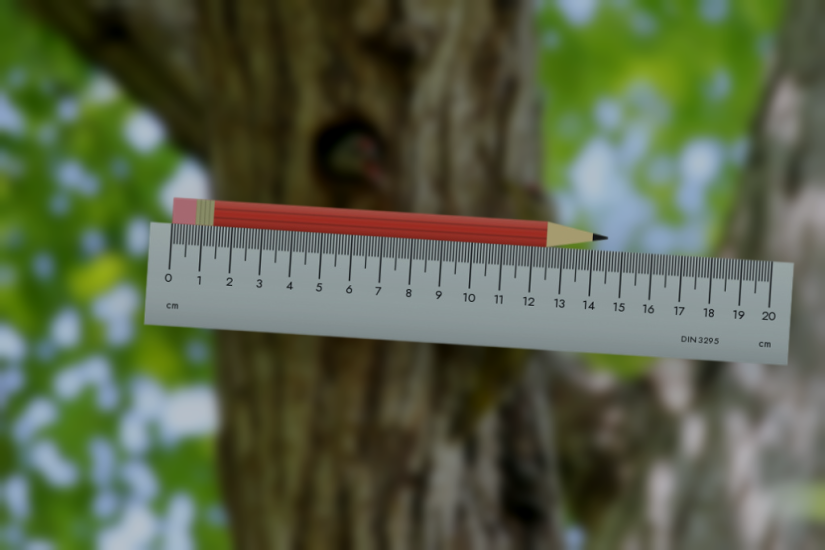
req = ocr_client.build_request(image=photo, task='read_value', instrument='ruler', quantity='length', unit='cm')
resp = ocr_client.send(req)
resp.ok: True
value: 14.5 cm
